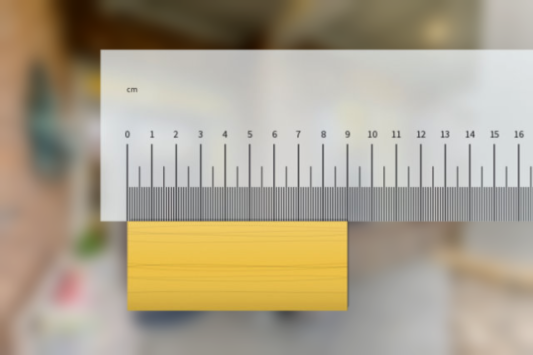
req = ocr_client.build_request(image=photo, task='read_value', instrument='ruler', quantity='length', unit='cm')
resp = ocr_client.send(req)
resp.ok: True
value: 9 cm
